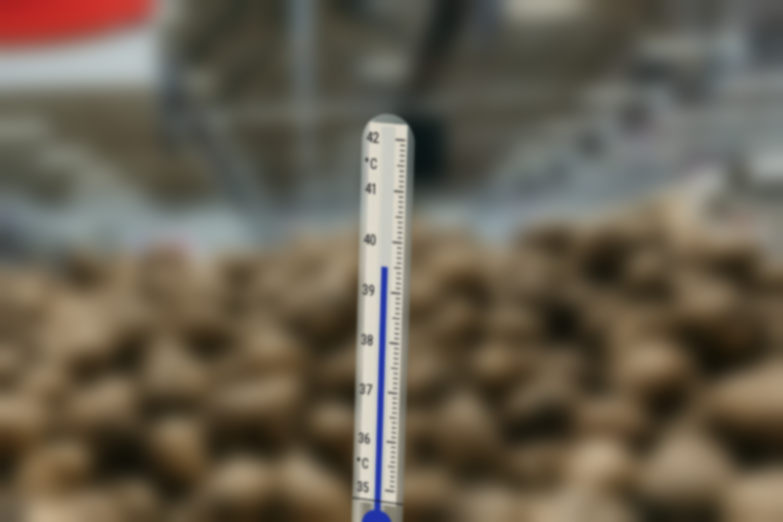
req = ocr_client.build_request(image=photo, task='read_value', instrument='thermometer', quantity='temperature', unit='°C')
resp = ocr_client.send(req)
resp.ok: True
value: 39.5 °C
